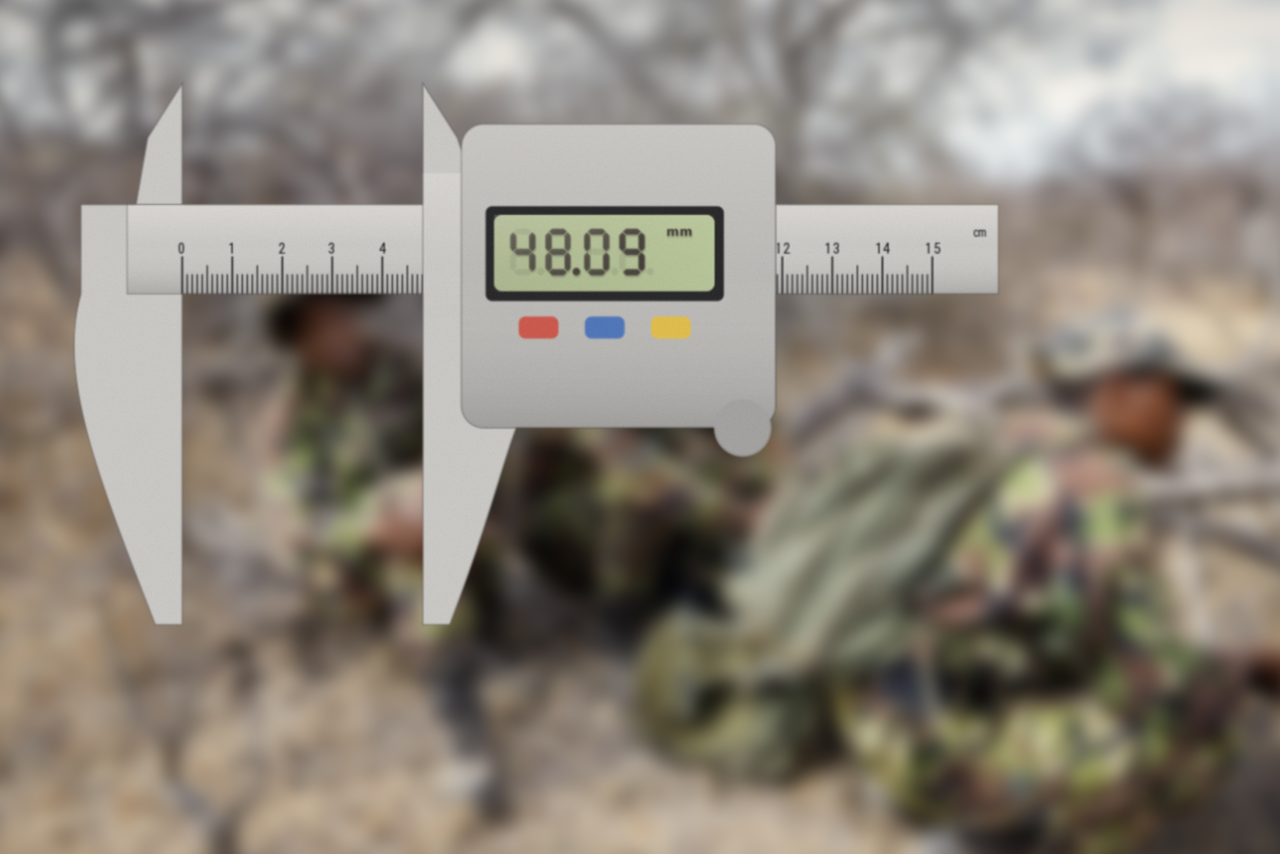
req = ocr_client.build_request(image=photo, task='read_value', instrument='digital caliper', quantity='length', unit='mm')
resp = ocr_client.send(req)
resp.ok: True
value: 48.09 mm
